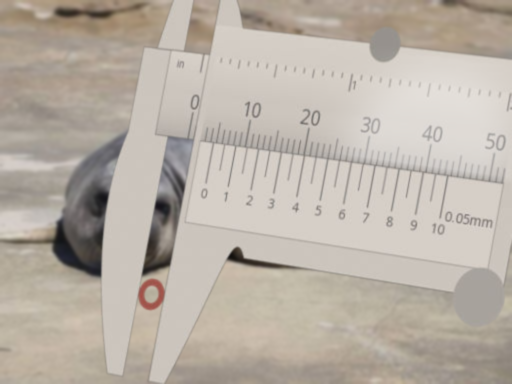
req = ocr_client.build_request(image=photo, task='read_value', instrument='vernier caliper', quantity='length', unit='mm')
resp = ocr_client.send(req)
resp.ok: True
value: 4.5 mm
